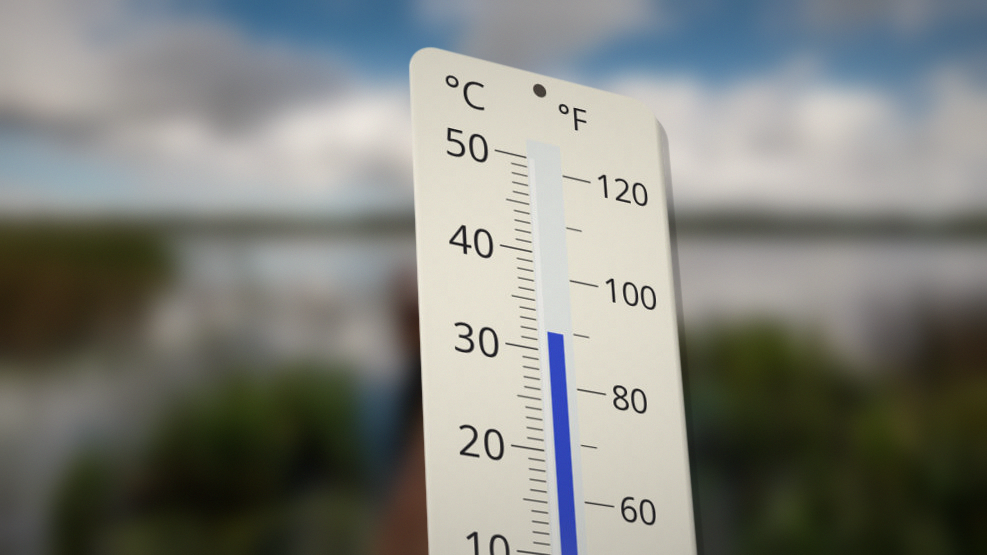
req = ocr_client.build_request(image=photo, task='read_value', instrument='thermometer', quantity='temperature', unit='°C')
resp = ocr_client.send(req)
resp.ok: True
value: 32 °C
